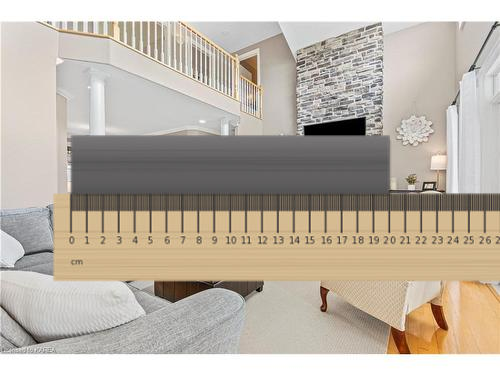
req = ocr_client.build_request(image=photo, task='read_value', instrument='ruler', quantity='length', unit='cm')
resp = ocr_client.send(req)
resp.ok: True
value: 20 cm
